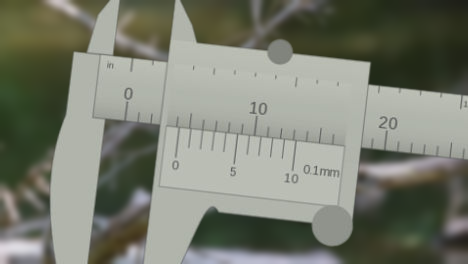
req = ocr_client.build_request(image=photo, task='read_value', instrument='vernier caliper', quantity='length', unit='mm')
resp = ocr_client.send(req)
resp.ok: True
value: 4.2 mm
